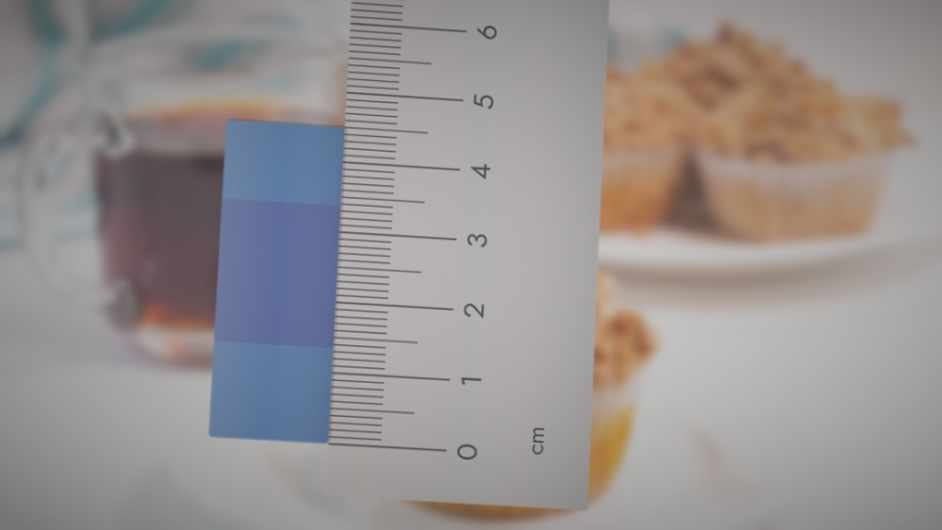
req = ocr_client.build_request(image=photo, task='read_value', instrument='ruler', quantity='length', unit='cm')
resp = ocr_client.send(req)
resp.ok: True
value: 4.5 cm
